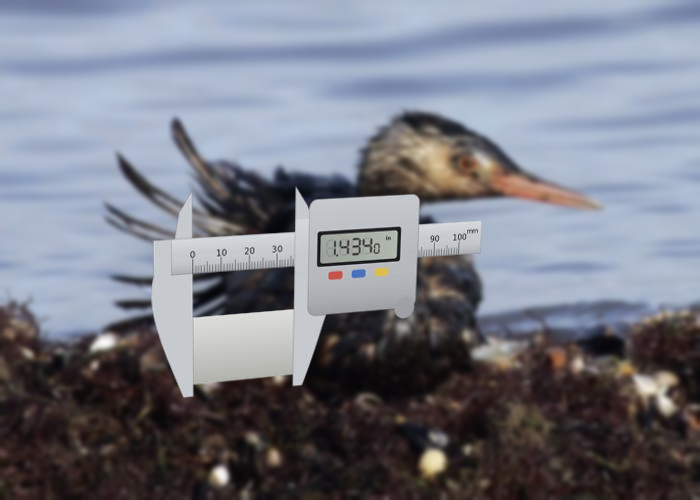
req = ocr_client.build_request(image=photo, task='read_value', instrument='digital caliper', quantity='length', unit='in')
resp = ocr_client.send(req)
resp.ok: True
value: 1.4340 in
